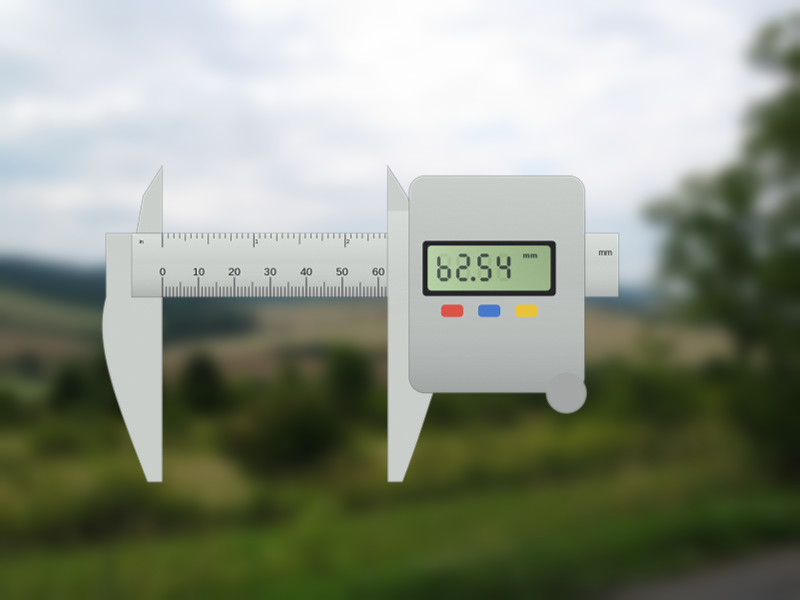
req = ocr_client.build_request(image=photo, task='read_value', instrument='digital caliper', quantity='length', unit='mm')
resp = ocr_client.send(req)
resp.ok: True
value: 62.54 mm
